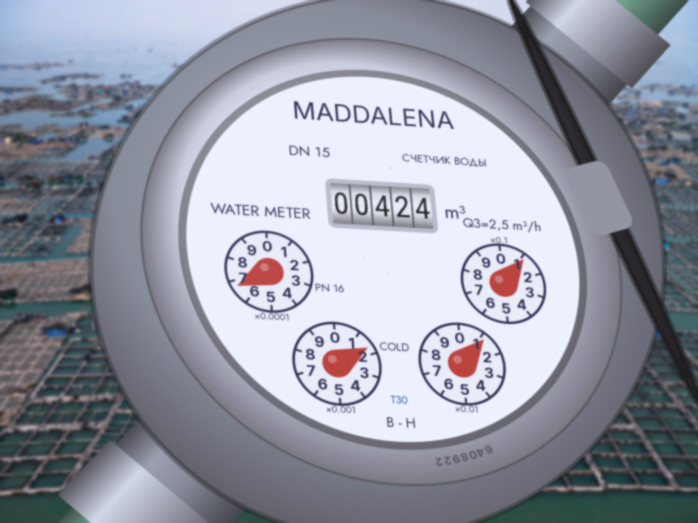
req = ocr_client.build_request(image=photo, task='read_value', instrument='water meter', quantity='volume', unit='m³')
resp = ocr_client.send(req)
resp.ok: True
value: 424.1116 m³
